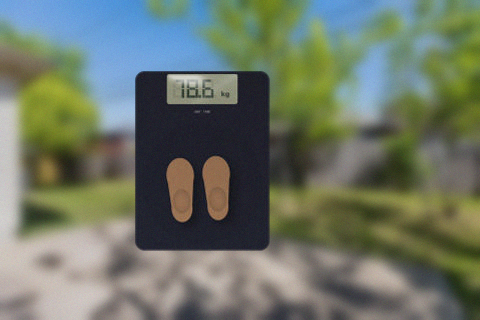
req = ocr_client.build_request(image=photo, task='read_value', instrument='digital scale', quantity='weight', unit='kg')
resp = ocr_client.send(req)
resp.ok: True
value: 78.6 kg
